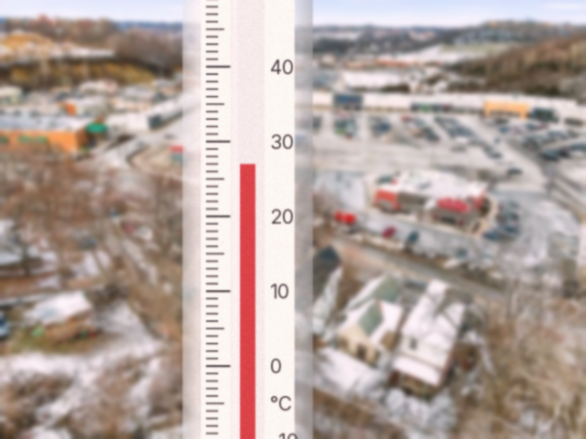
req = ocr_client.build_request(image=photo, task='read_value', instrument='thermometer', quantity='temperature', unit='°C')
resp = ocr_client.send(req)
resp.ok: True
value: 27 °C
